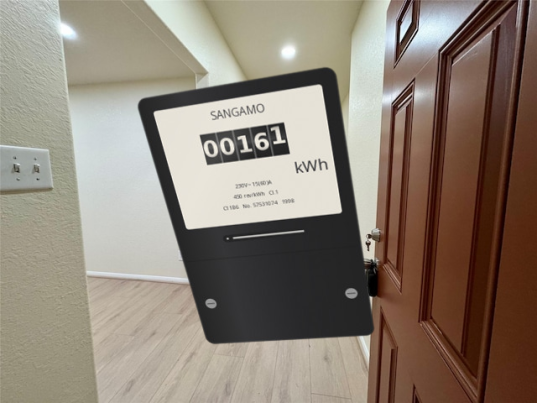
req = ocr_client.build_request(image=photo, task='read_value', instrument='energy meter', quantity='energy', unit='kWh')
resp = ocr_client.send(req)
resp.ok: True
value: 161 kWh
